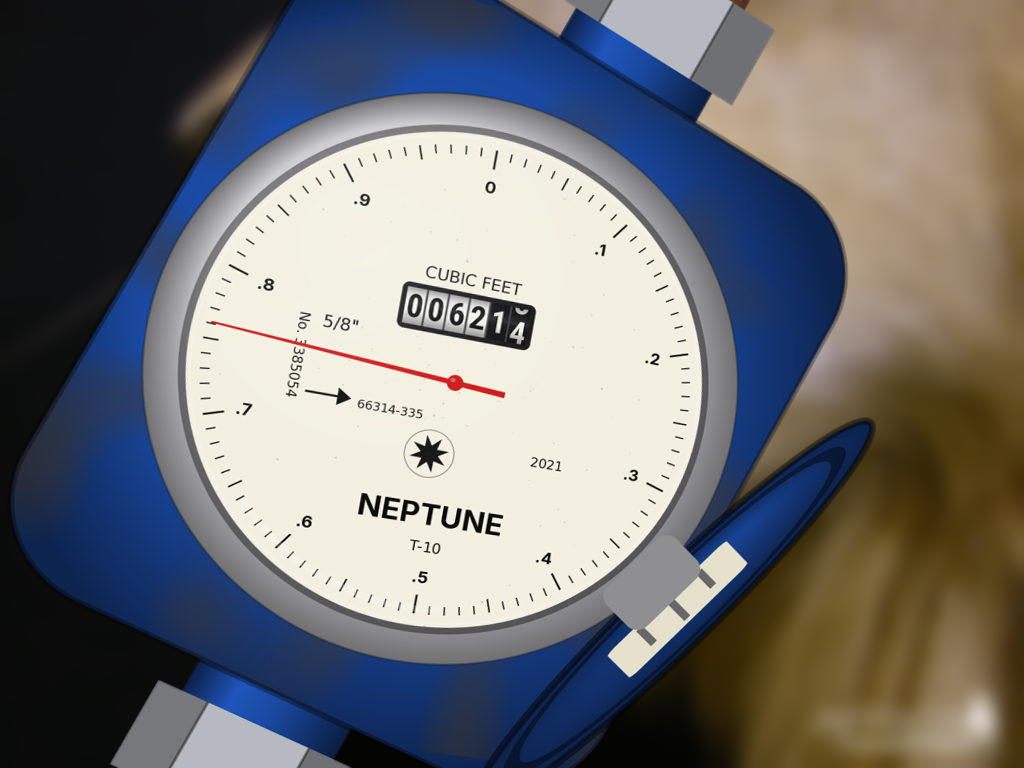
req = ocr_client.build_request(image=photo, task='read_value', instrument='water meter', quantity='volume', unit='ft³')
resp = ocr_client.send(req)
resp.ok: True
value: 6213.76 ft³
